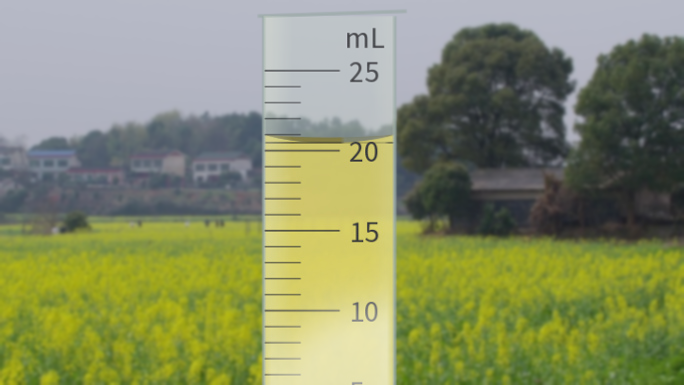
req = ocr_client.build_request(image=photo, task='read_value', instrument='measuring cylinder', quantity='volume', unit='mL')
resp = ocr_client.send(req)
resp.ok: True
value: 20.5 mL
